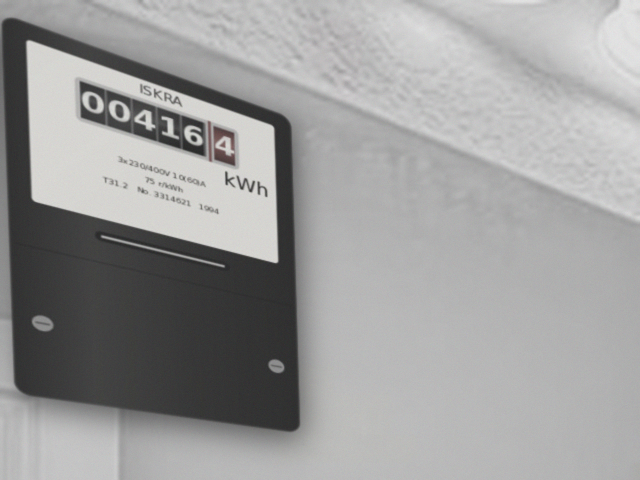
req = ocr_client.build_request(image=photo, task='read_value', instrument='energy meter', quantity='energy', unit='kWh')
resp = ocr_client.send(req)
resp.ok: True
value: 416.4 kWh
